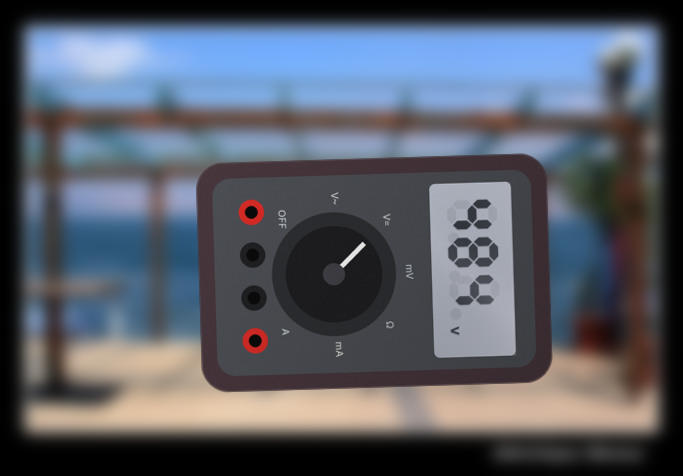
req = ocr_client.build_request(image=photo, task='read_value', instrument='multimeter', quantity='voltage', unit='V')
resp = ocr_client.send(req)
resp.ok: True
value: 484 V
